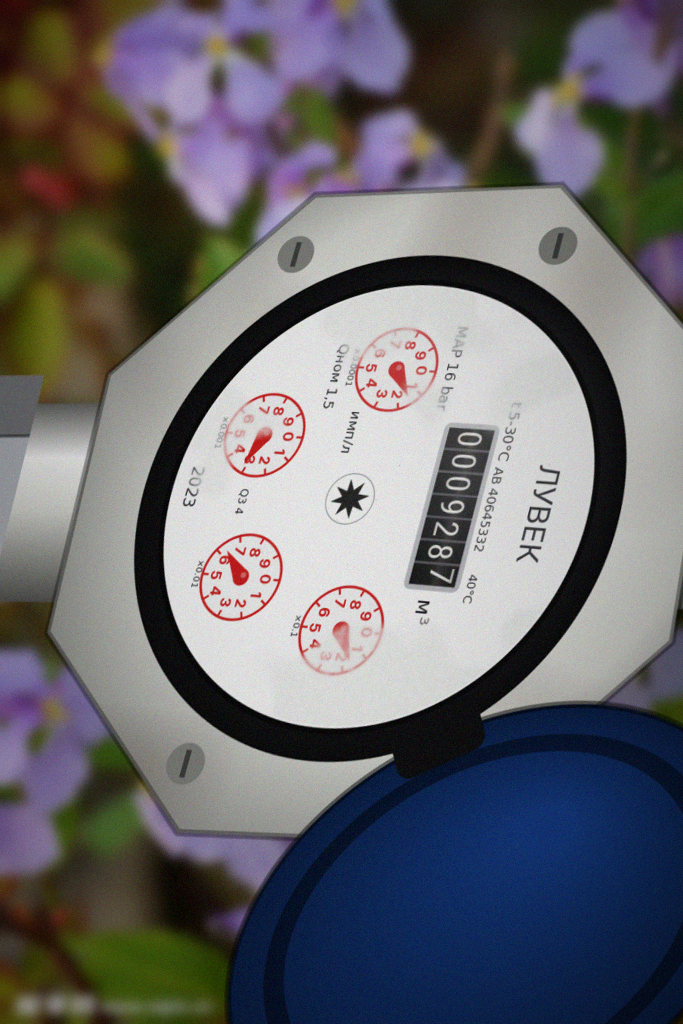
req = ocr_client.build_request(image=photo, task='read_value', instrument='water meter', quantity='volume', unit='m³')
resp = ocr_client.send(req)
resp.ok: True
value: 9287.1631 m³
